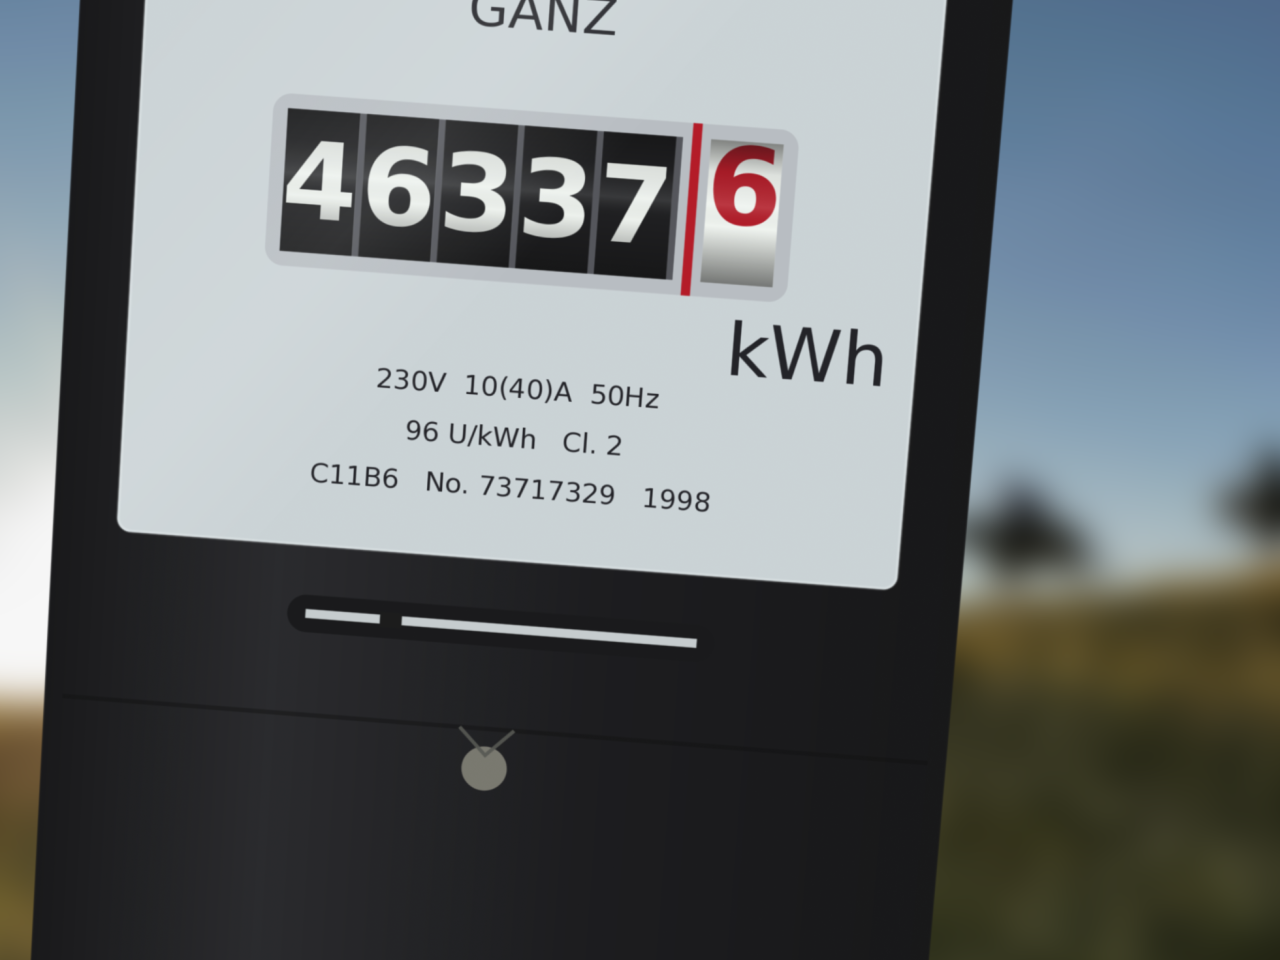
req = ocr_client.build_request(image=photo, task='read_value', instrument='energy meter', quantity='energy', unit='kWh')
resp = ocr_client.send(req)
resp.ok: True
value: 46337.6 kWh
